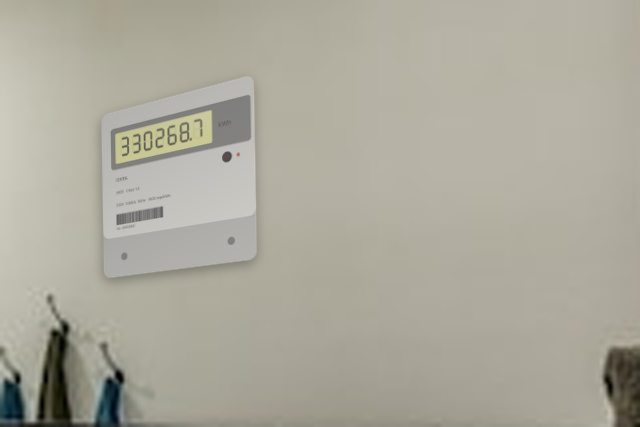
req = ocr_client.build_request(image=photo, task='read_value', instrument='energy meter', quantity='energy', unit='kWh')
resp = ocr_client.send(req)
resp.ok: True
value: 330268.7 kWh
